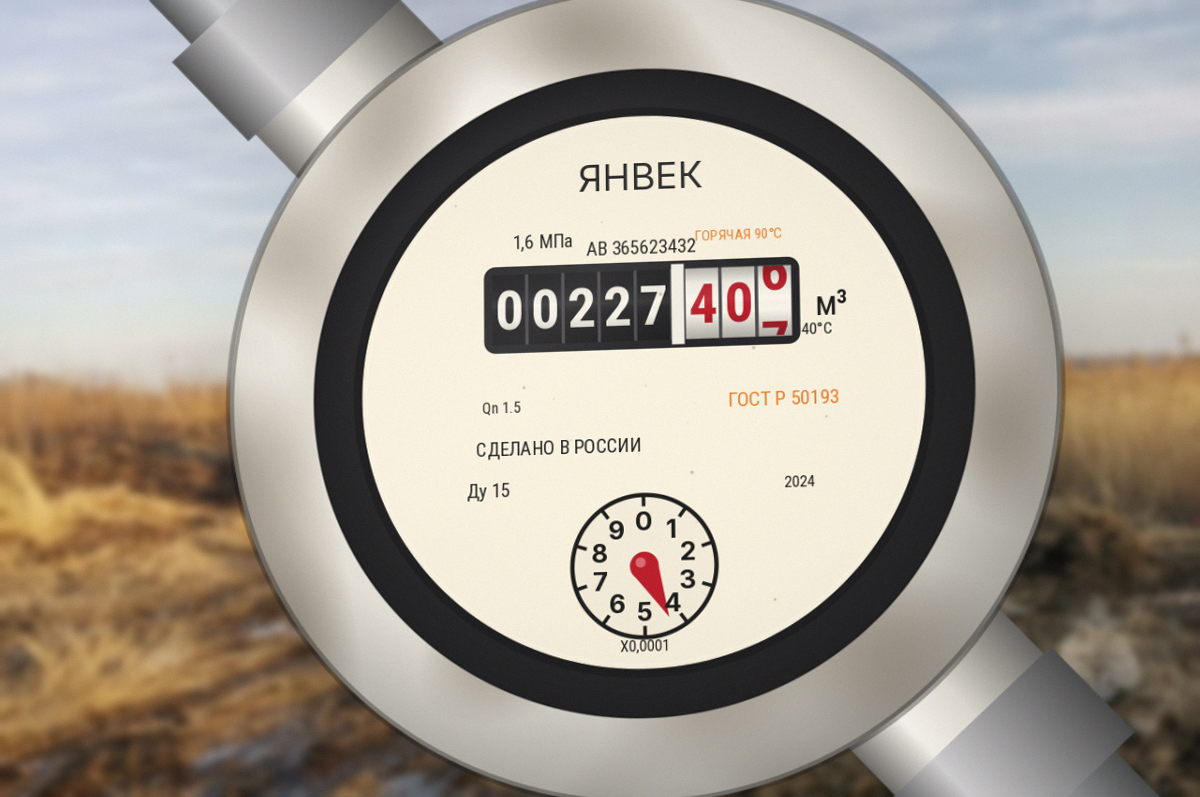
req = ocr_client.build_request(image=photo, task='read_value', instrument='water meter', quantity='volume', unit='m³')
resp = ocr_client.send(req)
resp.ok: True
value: 227.4064 m³
